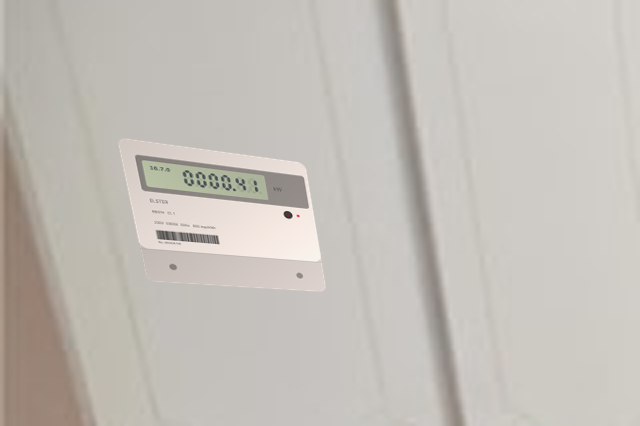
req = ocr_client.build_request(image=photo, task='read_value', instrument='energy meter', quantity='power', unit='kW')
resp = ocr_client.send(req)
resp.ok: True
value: 0.41 kW
